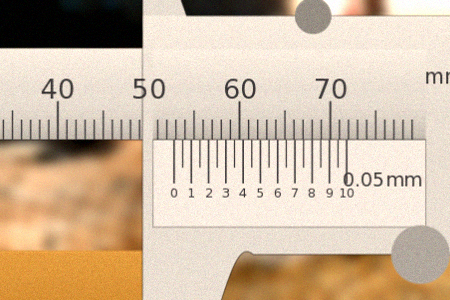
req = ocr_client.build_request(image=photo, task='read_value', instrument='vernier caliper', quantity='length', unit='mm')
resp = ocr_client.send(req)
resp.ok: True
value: 52.8 mm
